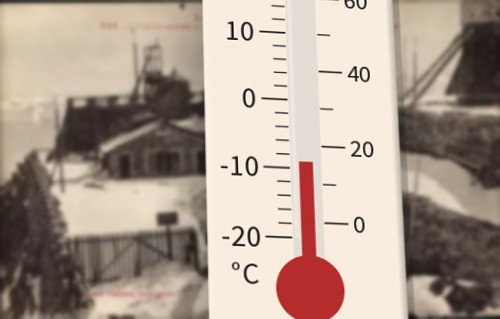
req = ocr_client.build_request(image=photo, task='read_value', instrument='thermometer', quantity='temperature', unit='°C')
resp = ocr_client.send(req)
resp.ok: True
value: -9 °C
